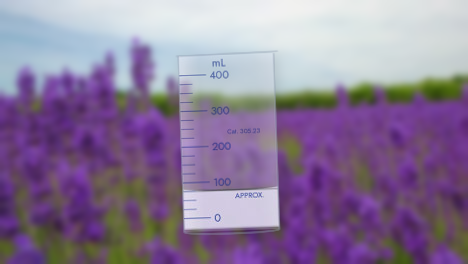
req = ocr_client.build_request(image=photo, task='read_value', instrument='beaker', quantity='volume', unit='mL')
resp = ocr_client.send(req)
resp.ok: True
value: 75 mL
